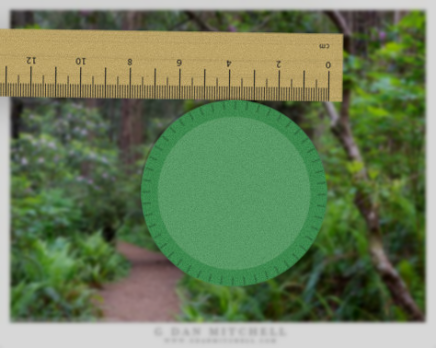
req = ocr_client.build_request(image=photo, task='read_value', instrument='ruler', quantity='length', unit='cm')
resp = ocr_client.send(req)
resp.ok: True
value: 7.5 cm
